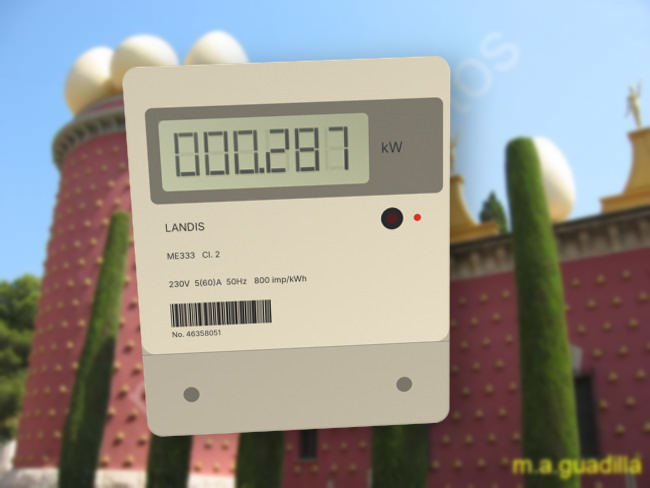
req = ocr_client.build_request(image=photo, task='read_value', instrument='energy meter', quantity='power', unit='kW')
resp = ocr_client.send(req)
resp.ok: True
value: 0.287 kW
